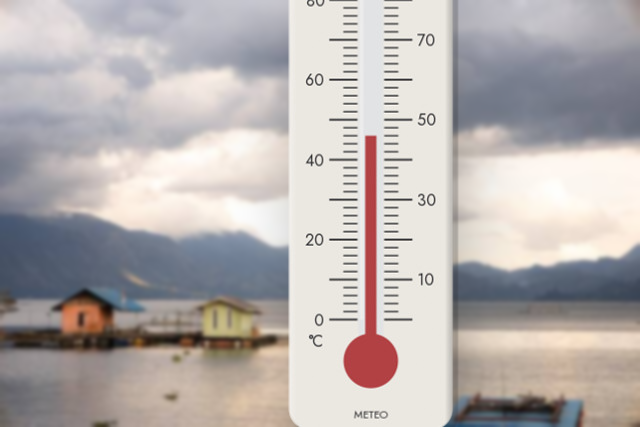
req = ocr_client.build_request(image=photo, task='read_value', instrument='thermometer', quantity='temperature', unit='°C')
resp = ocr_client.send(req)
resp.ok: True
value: 46 °C
